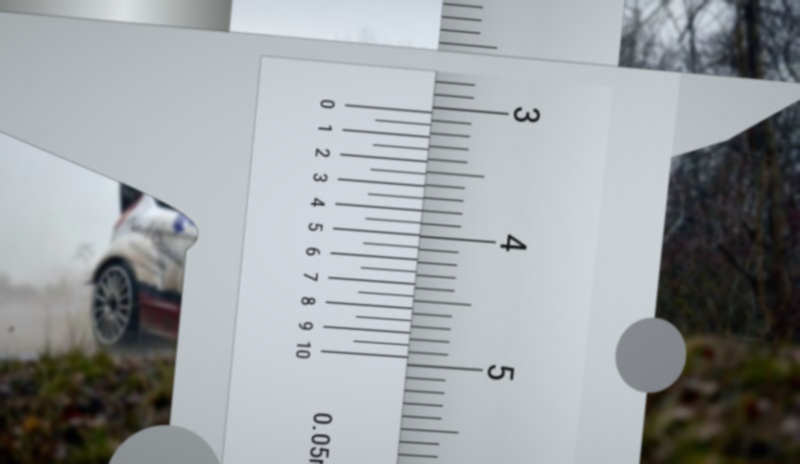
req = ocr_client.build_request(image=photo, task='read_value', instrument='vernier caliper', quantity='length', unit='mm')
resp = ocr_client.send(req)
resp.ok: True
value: 30.4 mm
